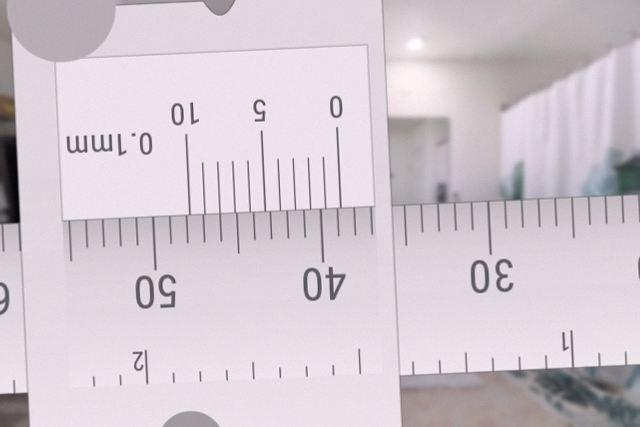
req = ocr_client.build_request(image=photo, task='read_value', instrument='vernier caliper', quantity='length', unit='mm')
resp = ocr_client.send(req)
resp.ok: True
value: 38.8 mm
